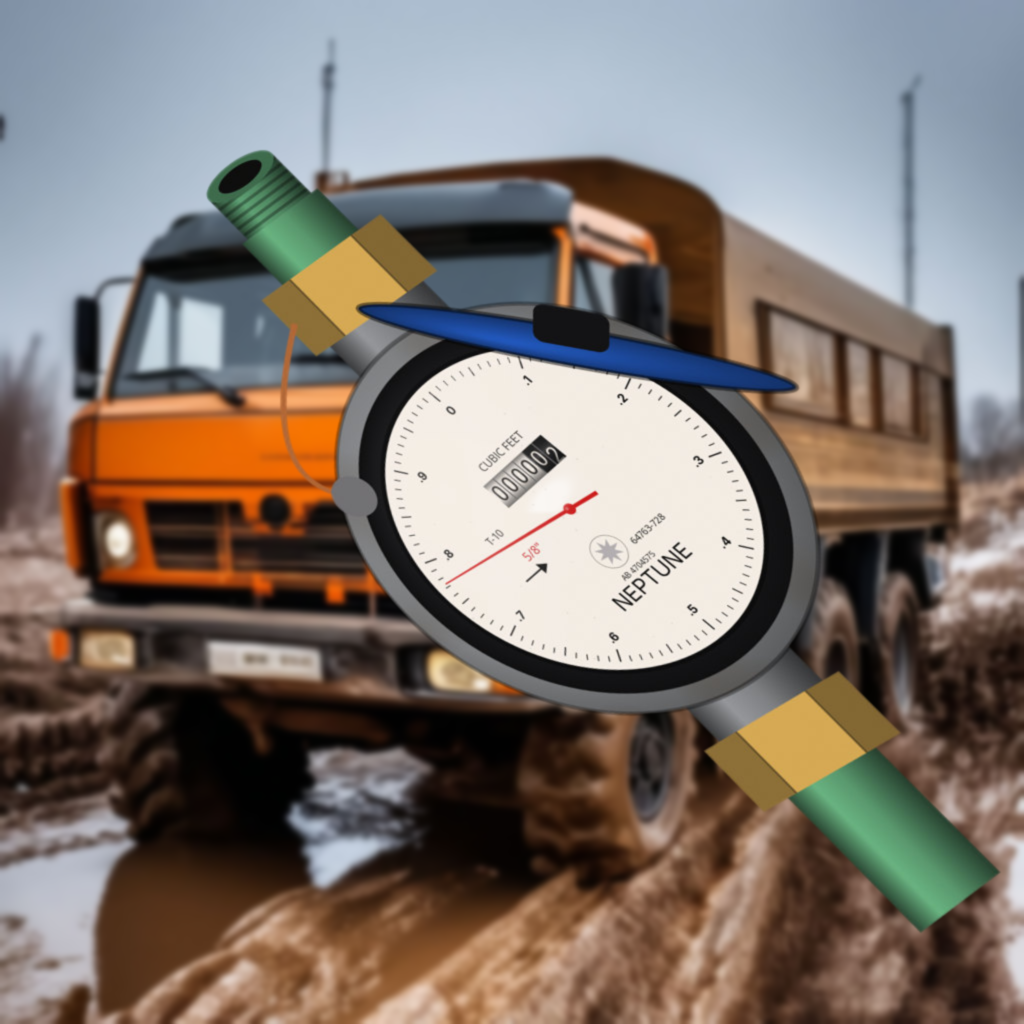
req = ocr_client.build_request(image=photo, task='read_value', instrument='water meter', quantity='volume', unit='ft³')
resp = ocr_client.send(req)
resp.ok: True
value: 1.77 ft³
